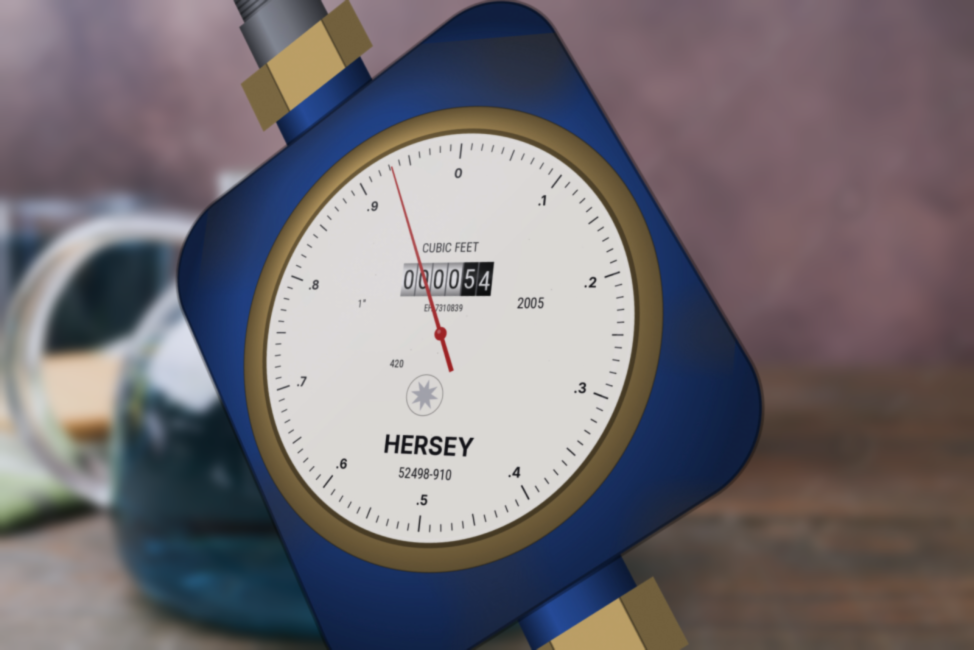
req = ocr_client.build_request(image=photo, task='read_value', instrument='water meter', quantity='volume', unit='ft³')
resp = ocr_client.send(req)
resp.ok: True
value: 53.93 ft³
